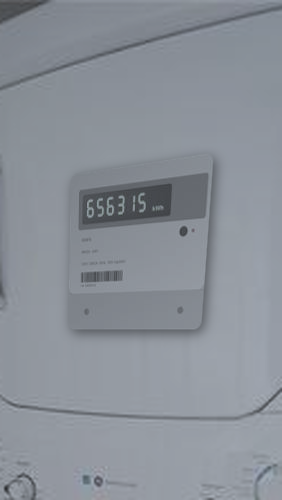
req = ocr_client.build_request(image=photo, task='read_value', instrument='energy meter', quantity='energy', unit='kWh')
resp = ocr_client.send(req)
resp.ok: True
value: 656315 kWh
